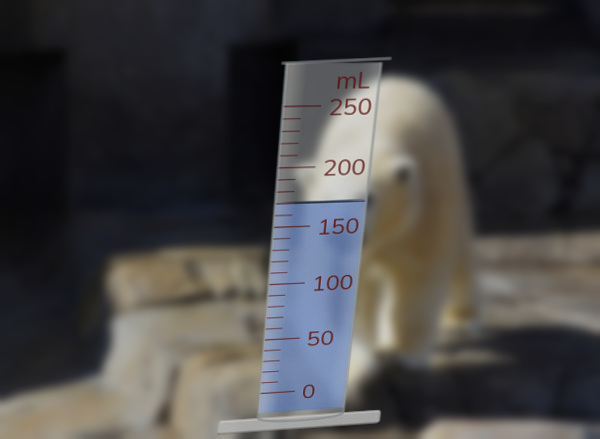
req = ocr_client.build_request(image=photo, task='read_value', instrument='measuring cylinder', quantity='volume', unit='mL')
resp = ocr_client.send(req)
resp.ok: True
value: 170 mL
